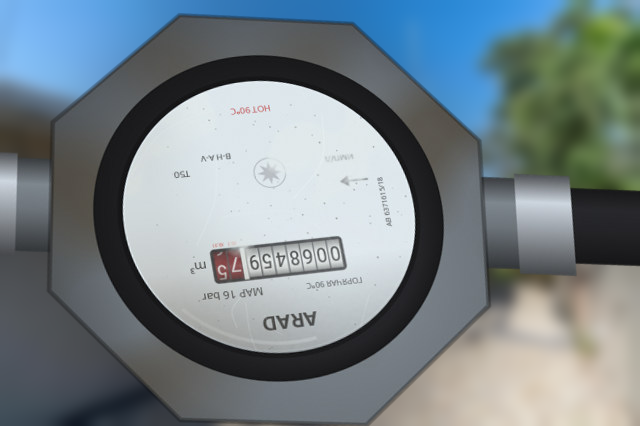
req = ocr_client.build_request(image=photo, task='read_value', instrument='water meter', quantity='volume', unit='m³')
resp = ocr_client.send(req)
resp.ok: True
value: 68459.75 m³
